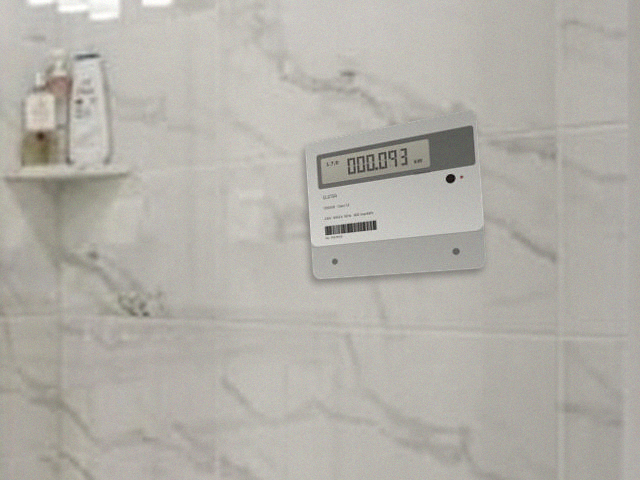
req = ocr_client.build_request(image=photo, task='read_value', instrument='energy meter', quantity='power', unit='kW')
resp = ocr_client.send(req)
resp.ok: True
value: 0.093 kW
